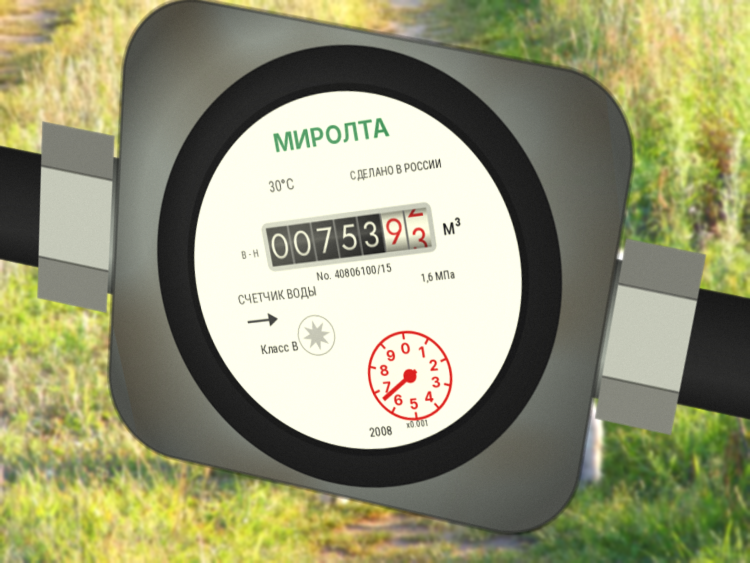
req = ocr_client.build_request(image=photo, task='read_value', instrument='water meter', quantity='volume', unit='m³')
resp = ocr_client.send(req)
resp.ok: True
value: 753.926 m³
